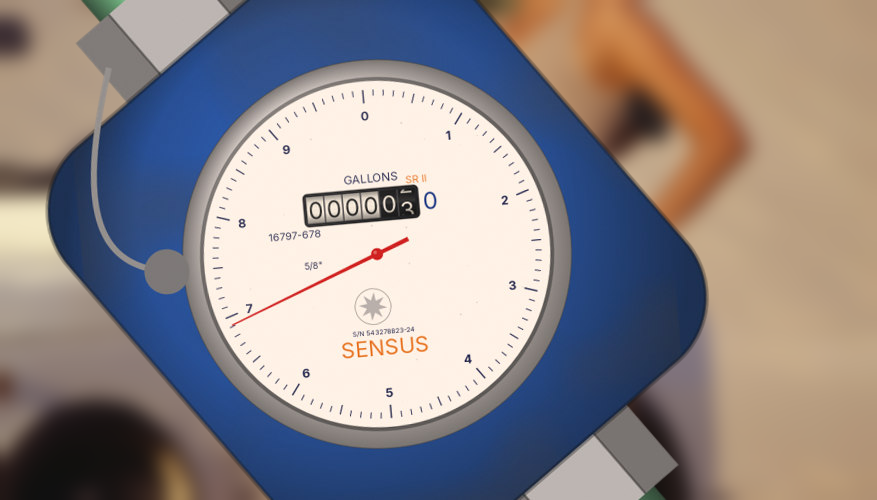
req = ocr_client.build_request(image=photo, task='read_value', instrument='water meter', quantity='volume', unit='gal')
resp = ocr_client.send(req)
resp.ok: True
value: 26.9 gal
